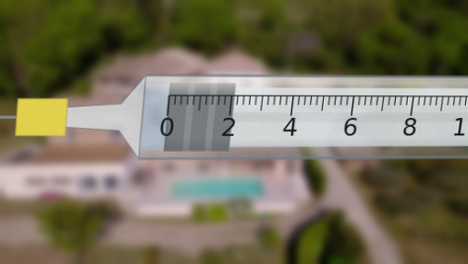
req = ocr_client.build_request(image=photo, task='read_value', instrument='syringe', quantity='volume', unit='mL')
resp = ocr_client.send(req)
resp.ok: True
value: 0 mL
